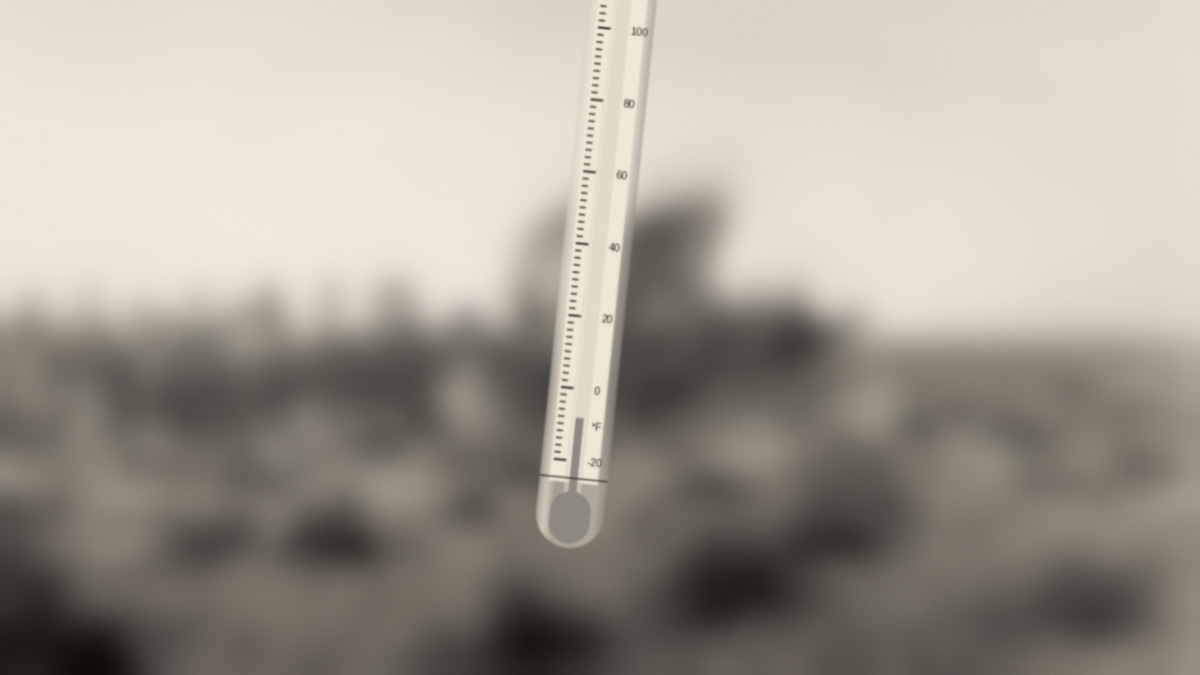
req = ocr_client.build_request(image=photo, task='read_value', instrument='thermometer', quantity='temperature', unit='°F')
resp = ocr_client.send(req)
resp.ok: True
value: -8 °F
